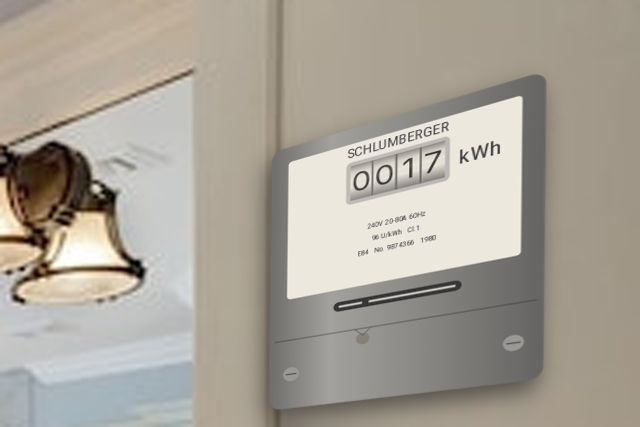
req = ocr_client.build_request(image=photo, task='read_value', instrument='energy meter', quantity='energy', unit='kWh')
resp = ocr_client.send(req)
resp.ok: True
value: 17 kWh
